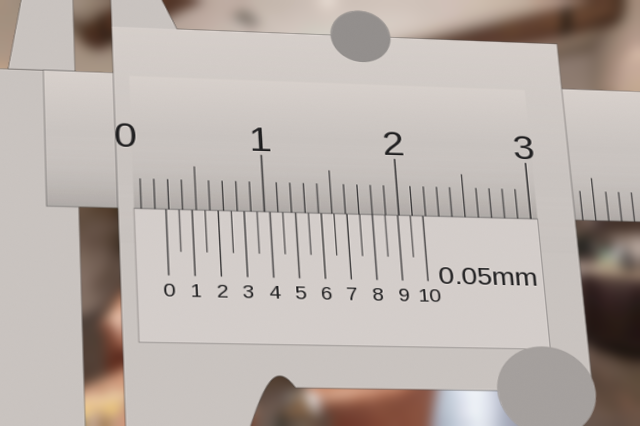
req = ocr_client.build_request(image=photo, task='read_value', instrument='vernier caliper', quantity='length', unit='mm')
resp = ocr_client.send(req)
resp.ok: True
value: 2.8 mm
